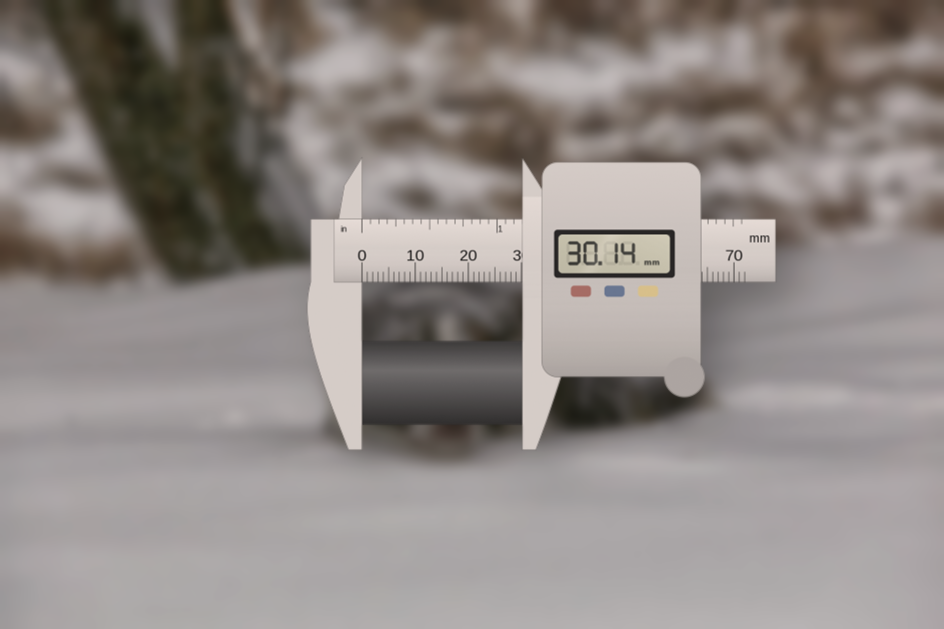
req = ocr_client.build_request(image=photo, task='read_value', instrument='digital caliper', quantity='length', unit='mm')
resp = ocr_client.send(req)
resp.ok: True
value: 30.14 mm
